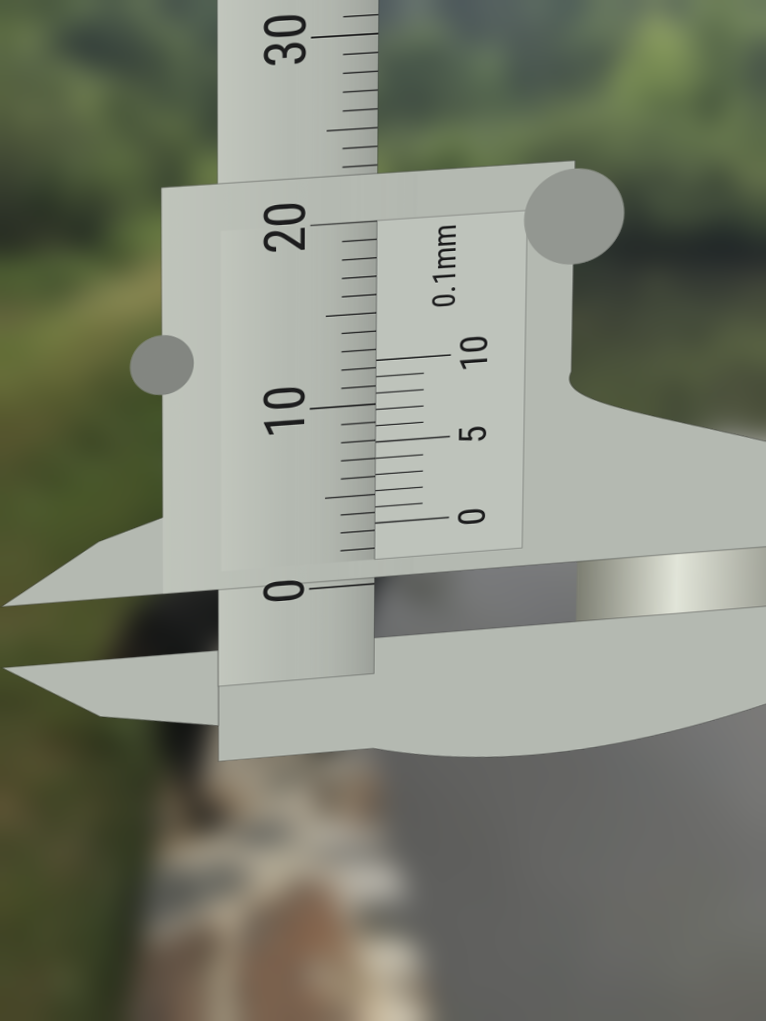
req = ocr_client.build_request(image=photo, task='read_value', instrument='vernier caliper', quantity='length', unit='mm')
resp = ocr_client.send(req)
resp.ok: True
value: 3.4 mm
